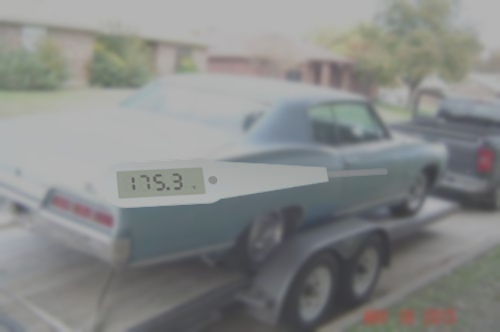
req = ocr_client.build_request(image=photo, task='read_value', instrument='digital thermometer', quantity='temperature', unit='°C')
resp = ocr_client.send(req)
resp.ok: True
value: 175.3 °C
